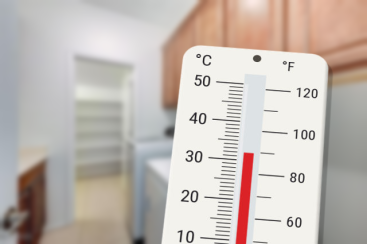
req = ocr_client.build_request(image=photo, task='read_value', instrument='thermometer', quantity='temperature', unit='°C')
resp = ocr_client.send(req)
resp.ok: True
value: 32 °C
